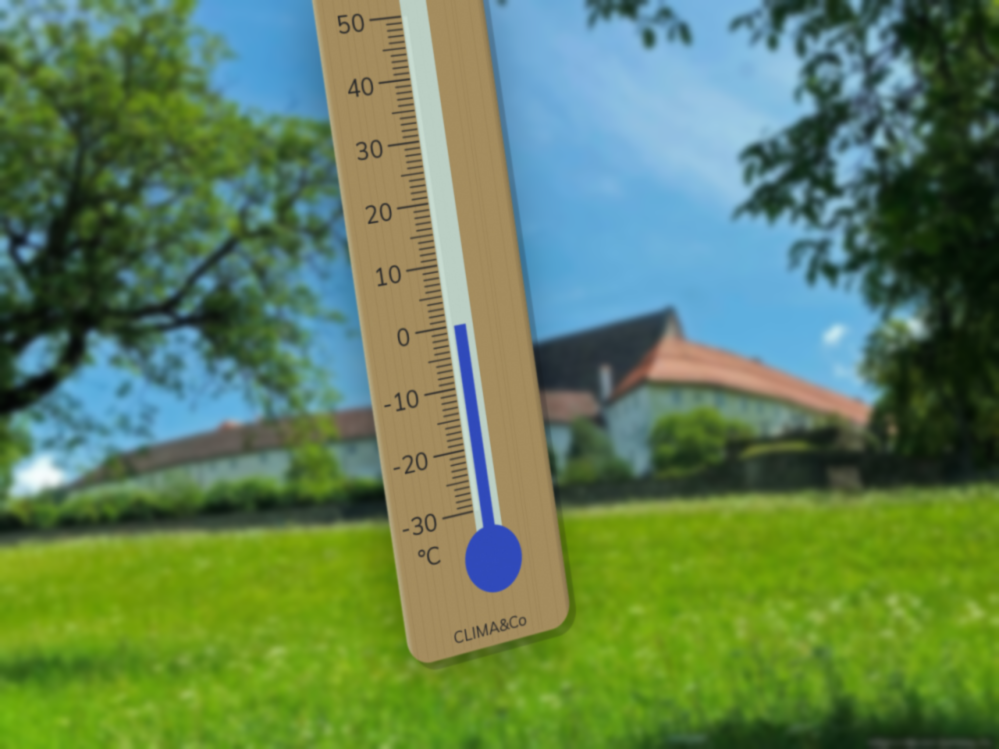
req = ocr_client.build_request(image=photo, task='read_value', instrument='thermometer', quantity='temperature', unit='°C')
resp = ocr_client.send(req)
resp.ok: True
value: 0 °C
